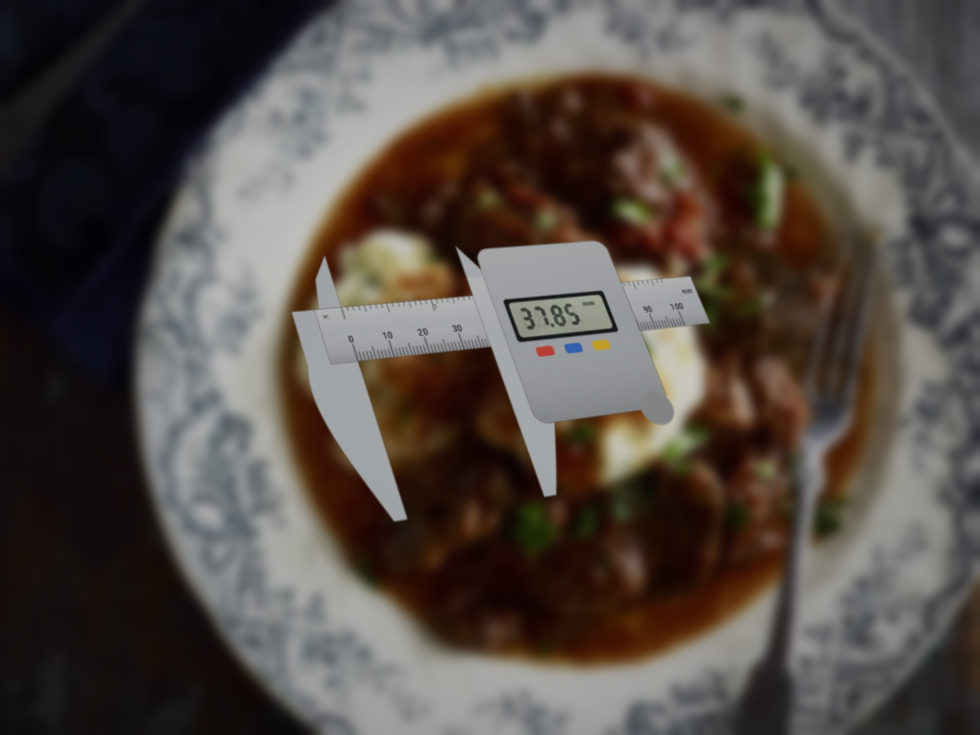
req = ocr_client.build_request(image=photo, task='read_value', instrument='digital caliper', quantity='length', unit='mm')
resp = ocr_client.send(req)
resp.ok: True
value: 37.85 mm
